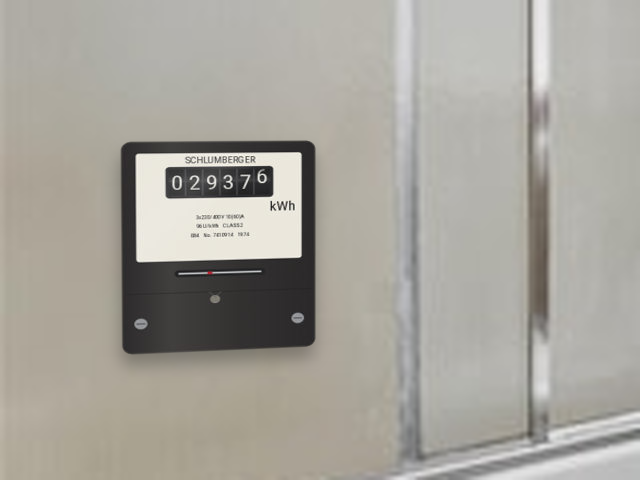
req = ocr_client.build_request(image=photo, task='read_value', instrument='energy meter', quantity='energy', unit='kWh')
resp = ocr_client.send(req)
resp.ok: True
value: 29376 kWh
